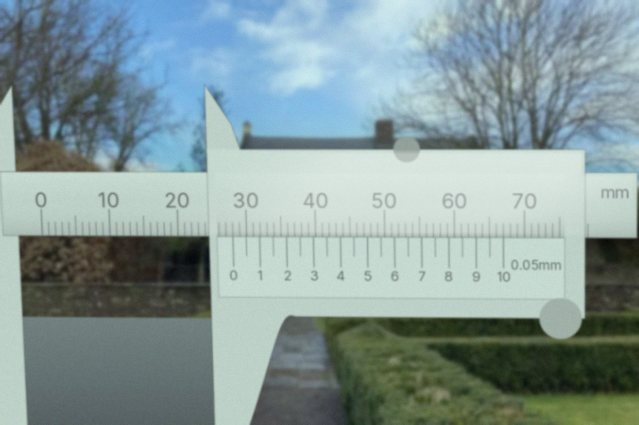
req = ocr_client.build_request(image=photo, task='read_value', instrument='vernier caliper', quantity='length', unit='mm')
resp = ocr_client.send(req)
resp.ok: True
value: 28.0 mm
